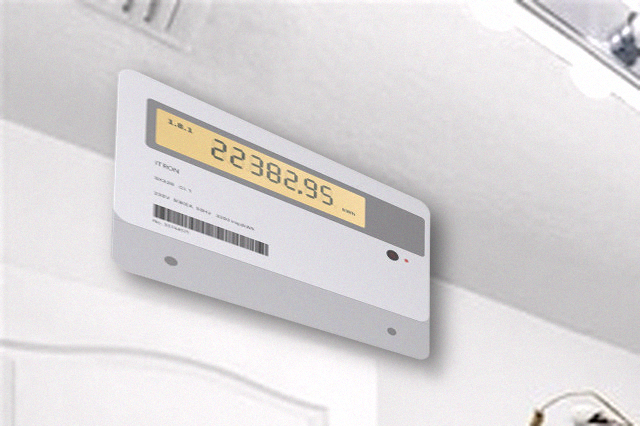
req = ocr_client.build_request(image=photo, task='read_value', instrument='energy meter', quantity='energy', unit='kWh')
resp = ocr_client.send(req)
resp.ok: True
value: 22382.95 kWh
